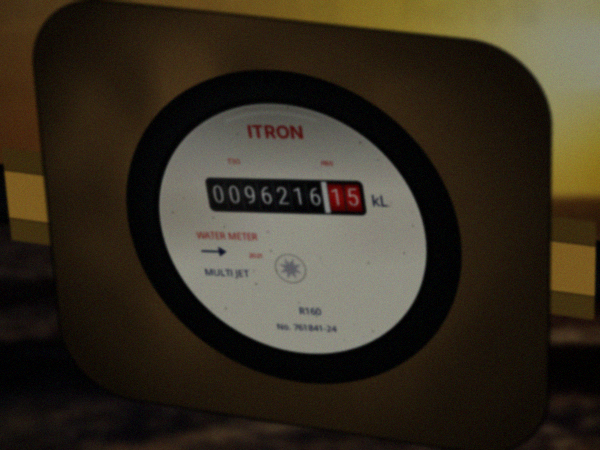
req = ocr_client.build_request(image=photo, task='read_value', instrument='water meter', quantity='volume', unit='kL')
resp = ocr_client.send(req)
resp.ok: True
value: 96216.15 kL
